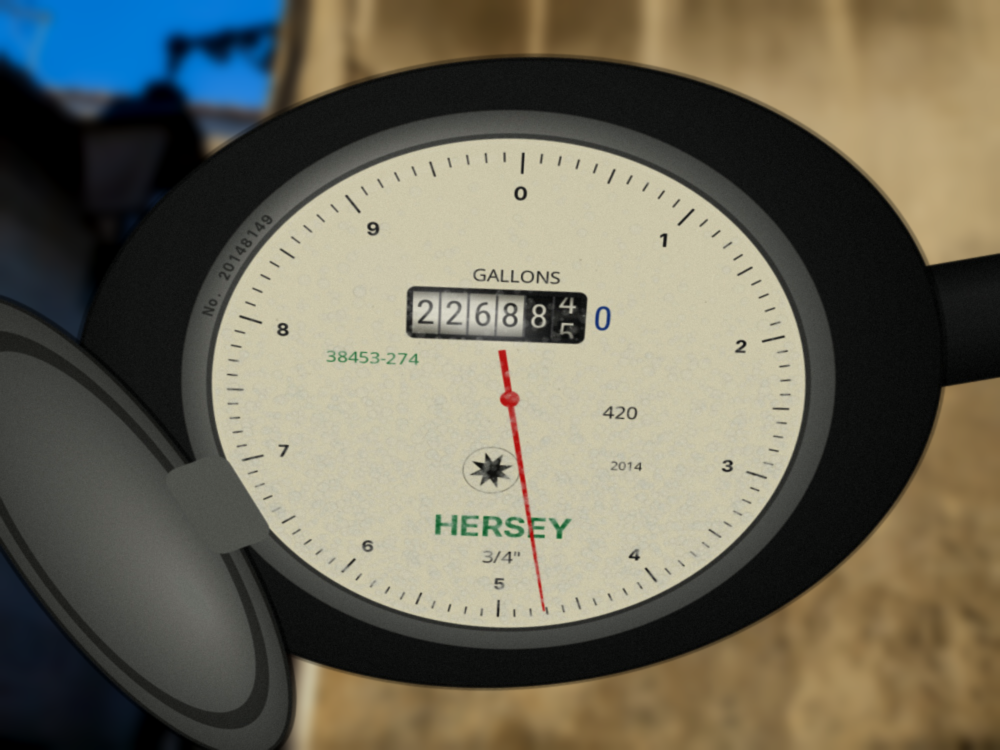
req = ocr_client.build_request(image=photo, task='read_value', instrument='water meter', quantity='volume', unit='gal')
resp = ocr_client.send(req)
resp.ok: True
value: 2268844.7 gal
